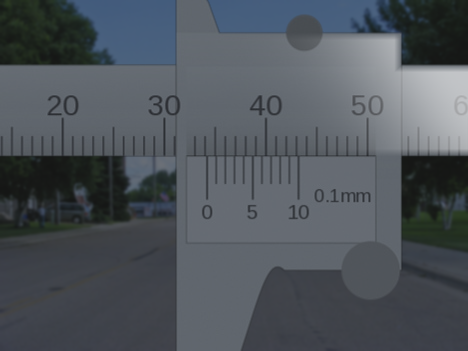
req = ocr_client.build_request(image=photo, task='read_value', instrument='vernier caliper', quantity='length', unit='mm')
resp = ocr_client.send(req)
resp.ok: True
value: 34.2 mm
